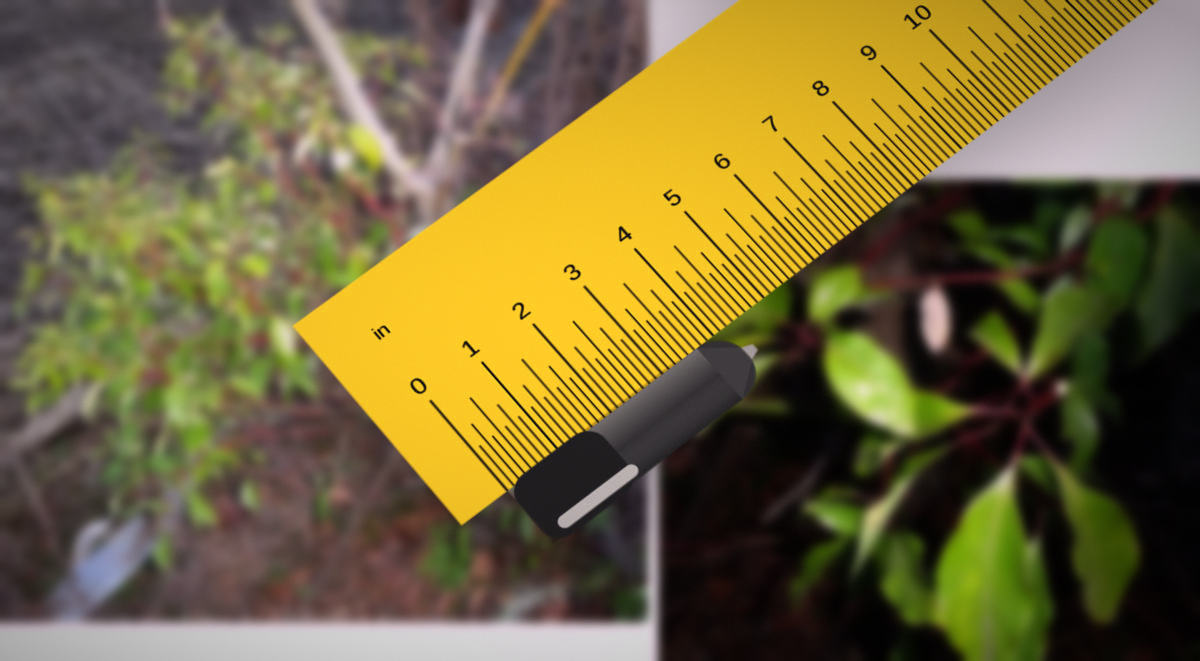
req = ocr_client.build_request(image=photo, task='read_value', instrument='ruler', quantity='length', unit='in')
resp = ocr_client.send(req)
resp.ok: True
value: 4.375 in
